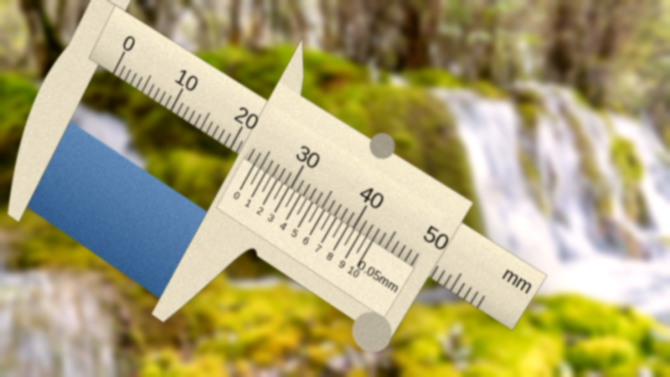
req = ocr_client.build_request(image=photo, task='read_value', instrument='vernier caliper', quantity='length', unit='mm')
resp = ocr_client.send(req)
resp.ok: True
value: 24.0 mm
